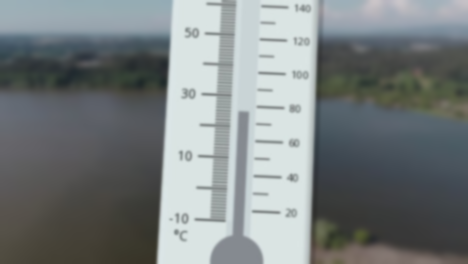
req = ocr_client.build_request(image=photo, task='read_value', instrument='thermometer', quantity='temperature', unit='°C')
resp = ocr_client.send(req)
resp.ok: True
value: 25 °C
